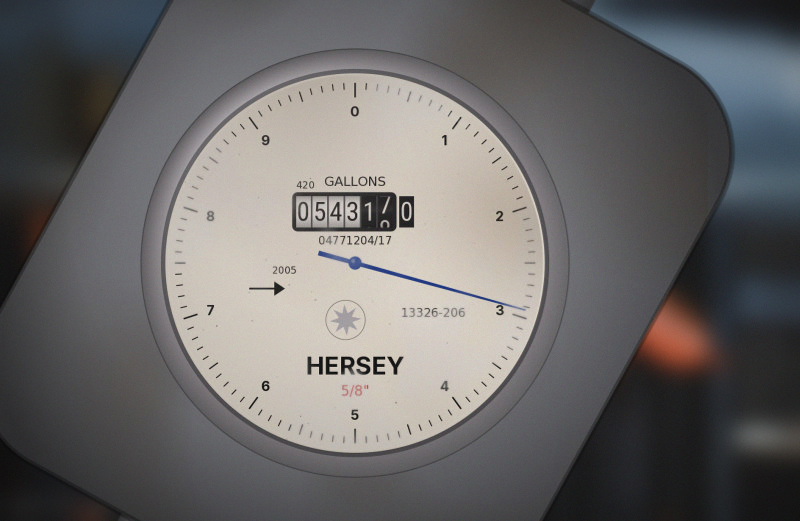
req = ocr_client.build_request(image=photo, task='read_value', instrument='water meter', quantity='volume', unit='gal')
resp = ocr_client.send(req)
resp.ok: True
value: 543172.9 gal
